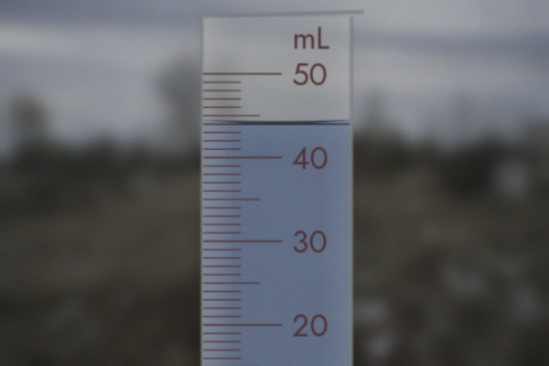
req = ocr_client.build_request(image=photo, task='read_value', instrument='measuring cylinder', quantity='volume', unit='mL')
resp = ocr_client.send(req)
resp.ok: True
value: 44 mL
